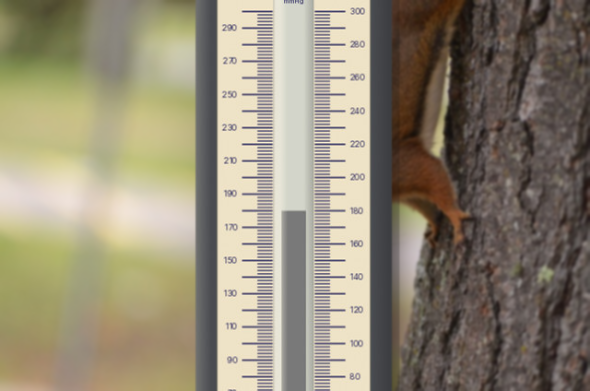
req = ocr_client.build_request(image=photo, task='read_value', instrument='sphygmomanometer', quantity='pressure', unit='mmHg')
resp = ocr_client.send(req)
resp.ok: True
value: 180 mmHg
